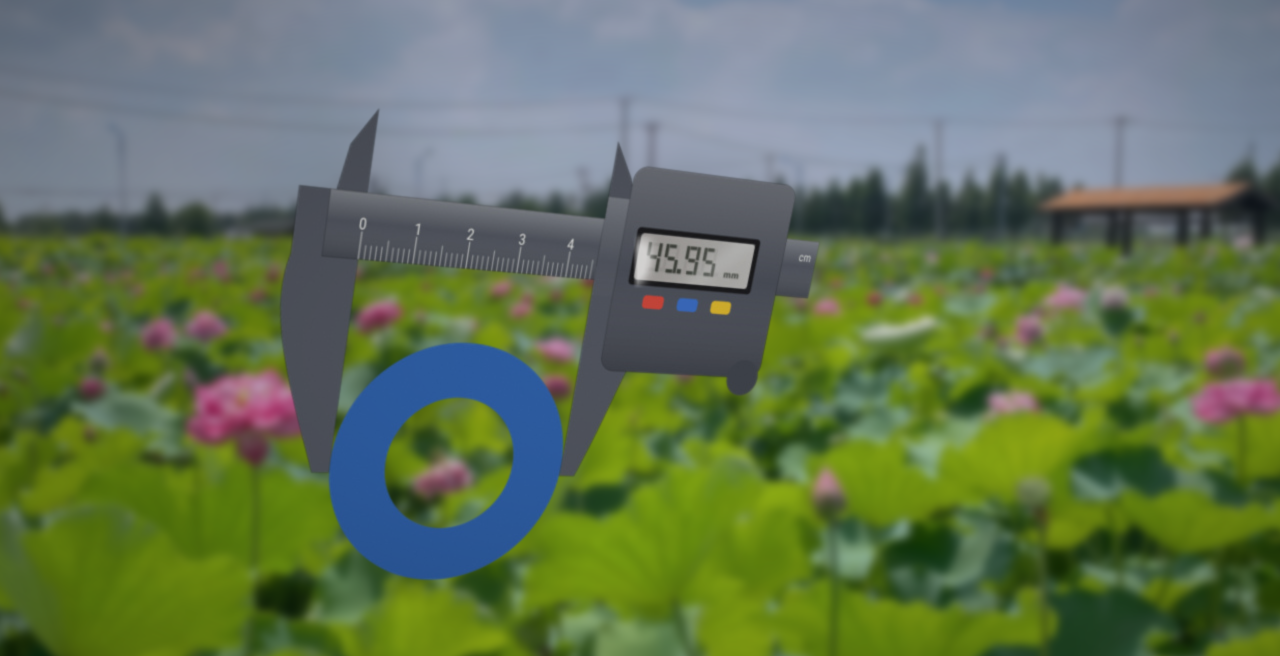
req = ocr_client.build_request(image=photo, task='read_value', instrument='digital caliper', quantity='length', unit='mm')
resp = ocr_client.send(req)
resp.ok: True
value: 45.95 mm
